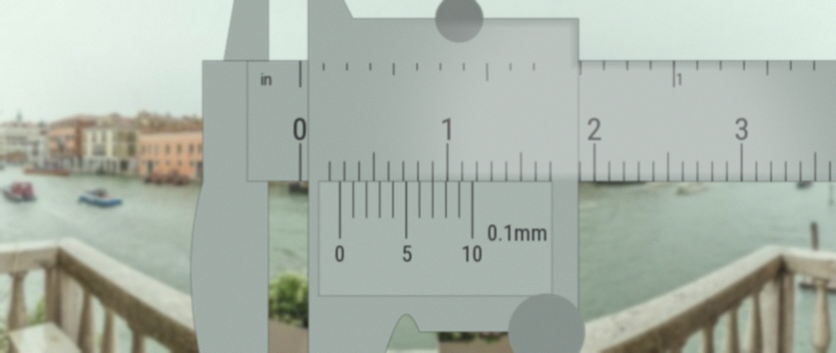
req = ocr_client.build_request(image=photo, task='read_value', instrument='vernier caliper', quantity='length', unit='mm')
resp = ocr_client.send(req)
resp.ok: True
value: 2.7 mm
